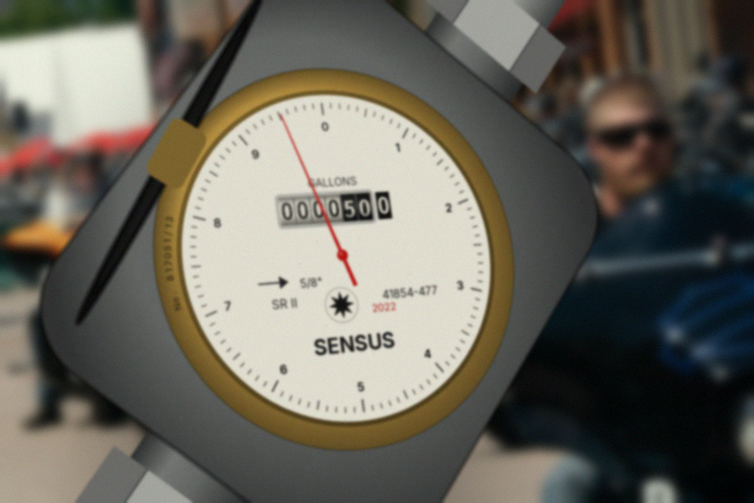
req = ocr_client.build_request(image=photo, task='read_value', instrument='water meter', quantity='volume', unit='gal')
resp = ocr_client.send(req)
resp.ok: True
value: 499.5 gal
